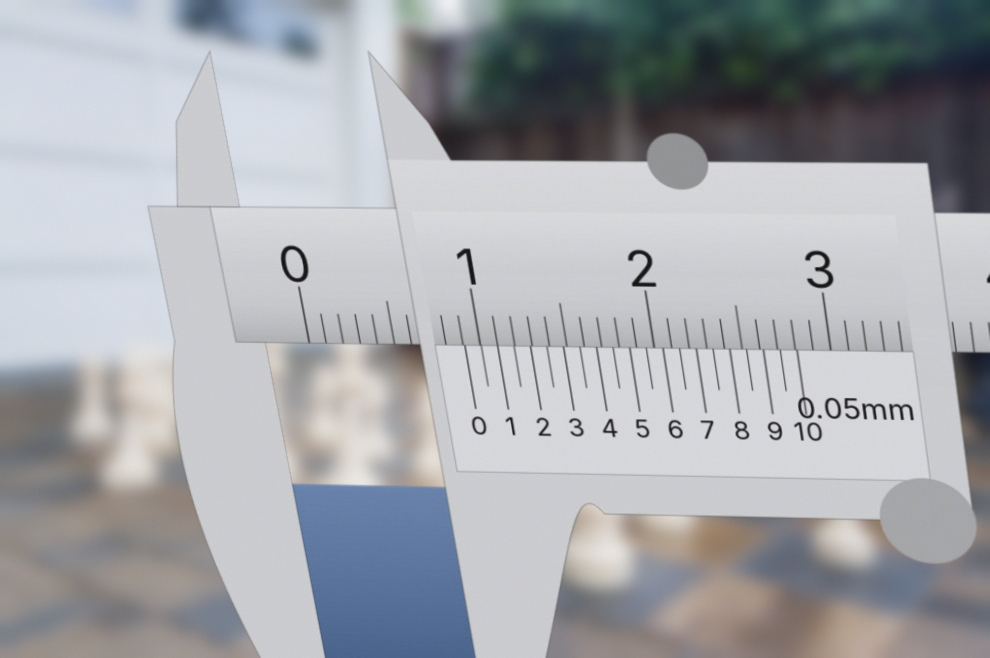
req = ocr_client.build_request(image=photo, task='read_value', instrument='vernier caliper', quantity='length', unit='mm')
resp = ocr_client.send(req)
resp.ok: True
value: 9.1 mm
